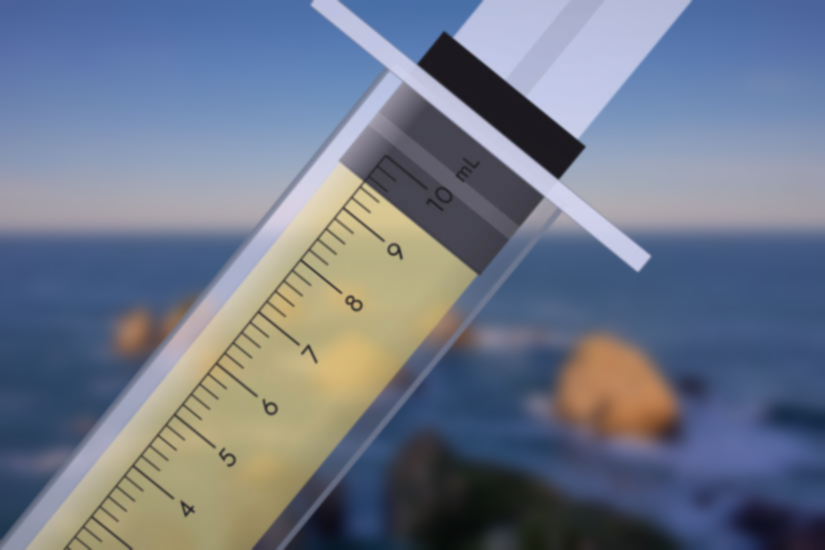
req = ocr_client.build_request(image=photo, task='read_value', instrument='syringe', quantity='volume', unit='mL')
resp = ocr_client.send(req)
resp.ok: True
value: 9.5 mL
